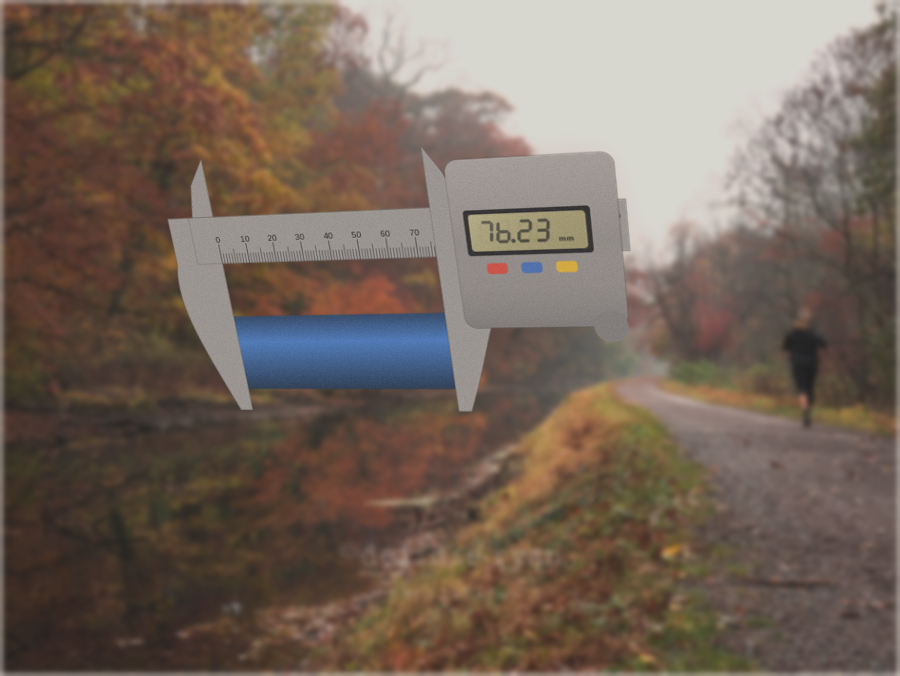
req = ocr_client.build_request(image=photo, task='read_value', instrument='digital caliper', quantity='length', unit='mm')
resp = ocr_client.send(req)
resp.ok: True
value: 76.23 mm
